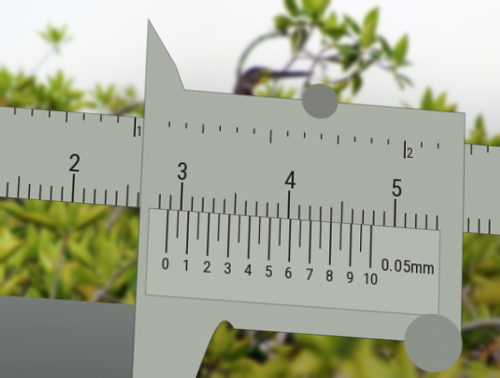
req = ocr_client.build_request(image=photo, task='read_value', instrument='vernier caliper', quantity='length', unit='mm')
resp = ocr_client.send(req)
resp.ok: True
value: 28.8 mm
